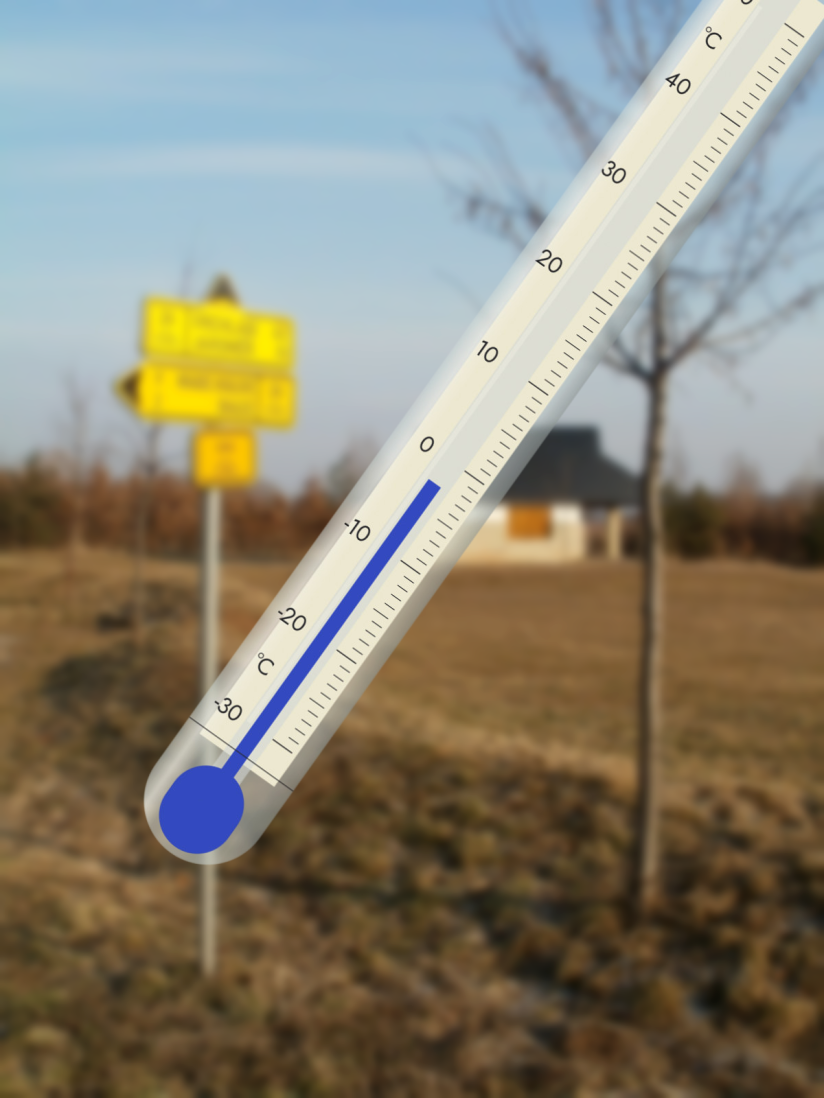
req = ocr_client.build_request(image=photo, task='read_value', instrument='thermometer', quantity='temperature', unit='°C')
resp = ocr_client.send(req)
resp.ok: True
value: -2.5 °C
